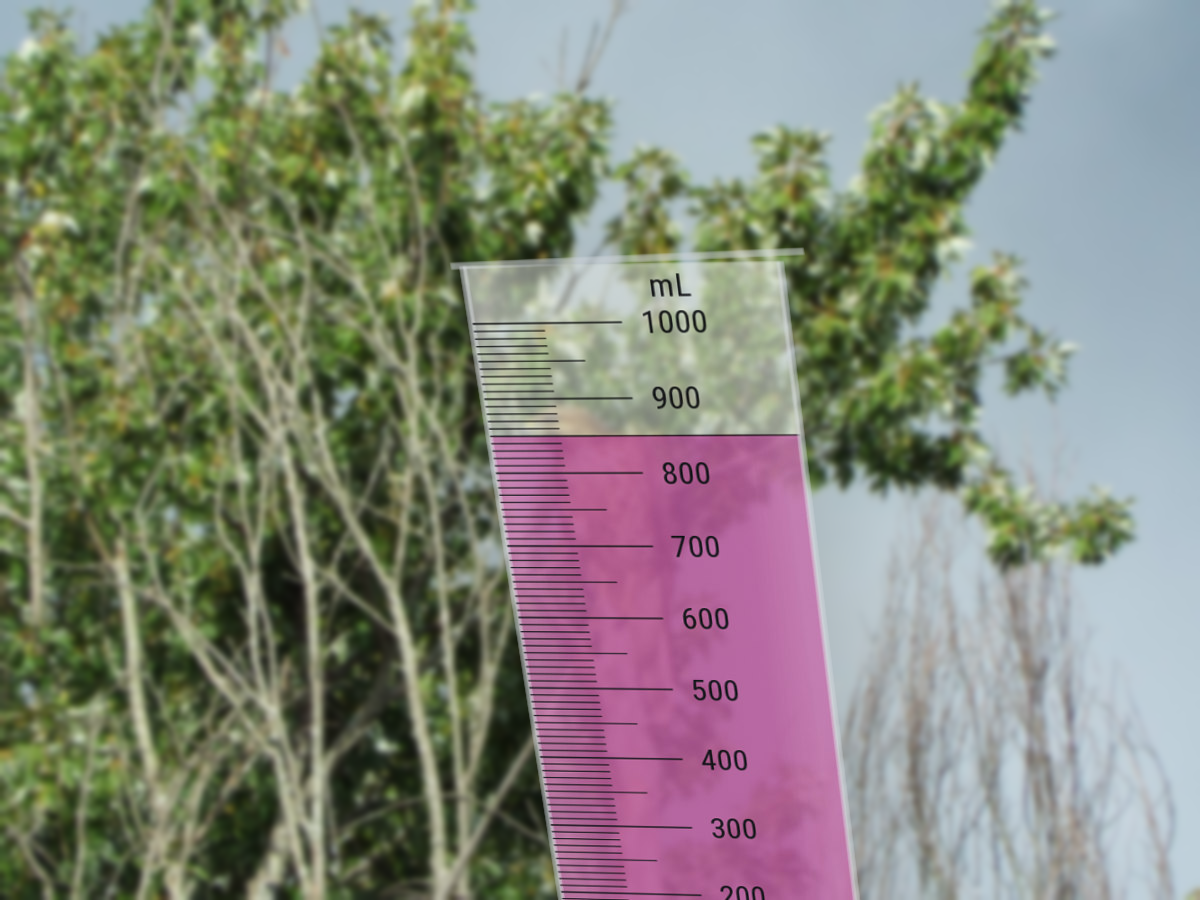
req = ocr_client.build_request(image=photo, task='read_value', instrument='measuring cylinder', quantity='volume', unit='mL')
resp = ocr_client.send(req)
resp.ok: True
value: 850 mL
